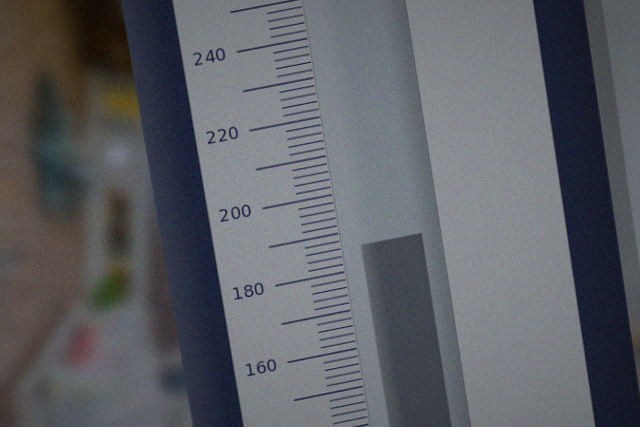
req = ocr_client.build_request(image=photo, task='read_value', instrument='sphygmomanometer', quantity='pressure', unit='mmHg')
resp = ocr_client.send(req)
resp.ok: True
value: 186 mmHg
